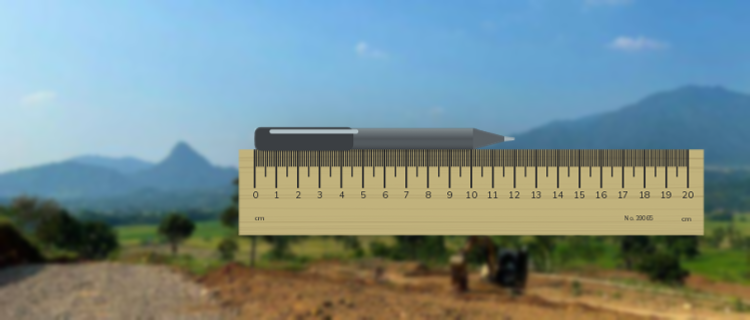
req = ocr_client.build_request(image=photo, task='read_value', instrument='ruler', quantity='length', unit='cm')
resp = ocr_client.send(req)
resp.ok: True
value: 12 cm
